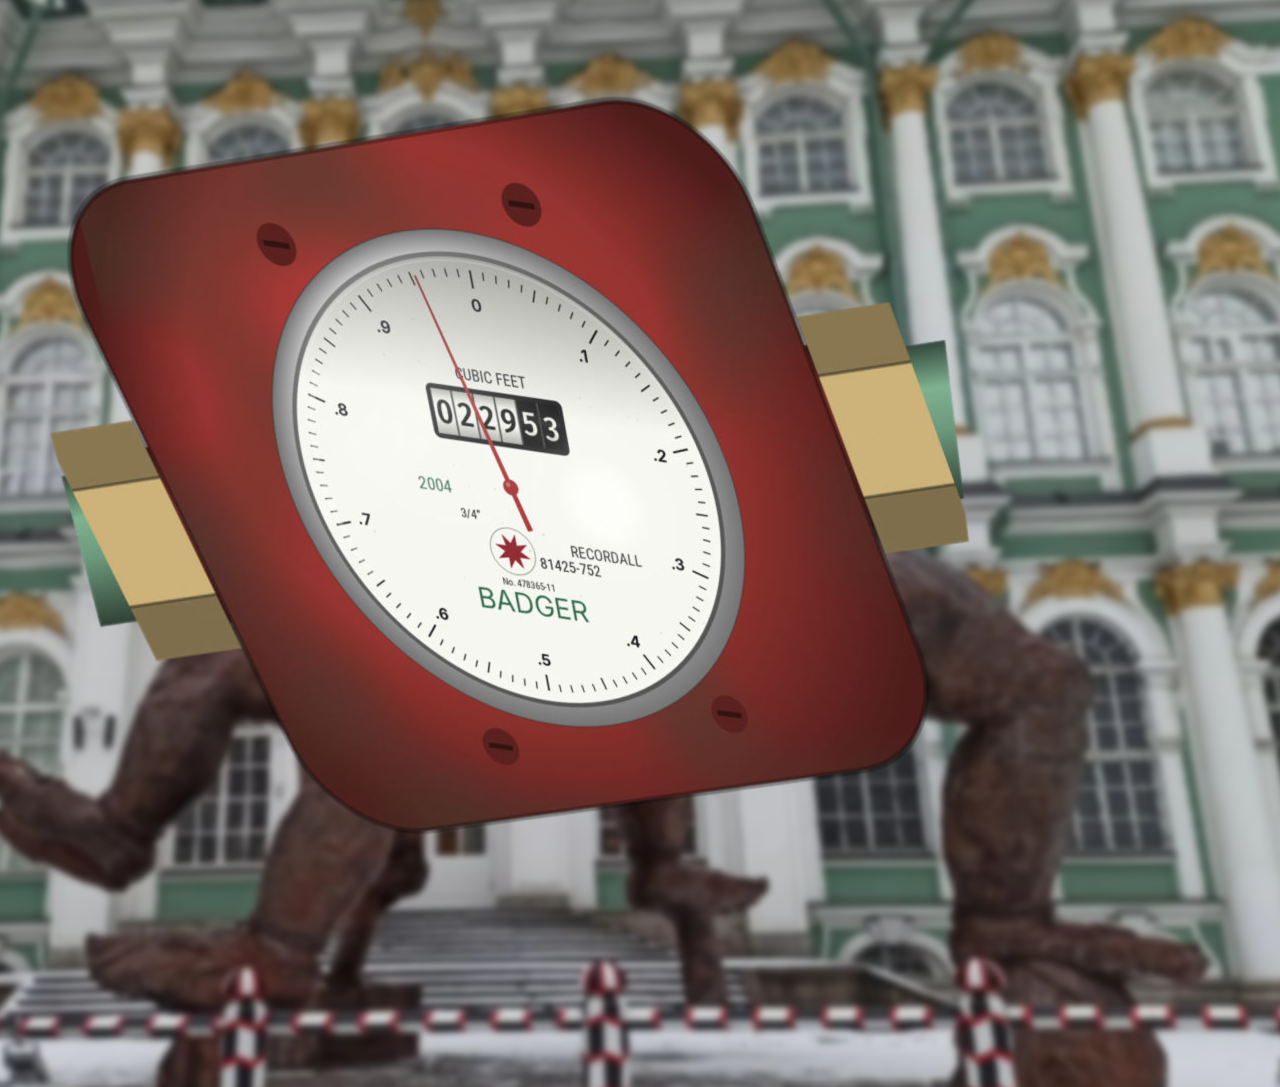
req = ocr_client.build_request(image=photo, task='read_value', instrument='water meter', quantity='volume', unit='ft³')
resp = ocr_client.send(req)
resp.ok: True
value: 22952.95 ft³
